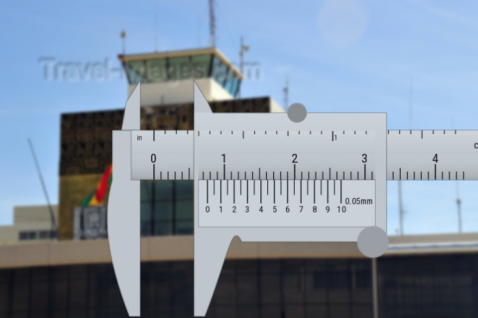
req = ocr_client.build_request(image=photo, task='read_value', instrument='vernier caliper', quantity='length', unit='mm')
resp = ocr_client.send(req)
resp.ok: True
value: 7.6 mm
